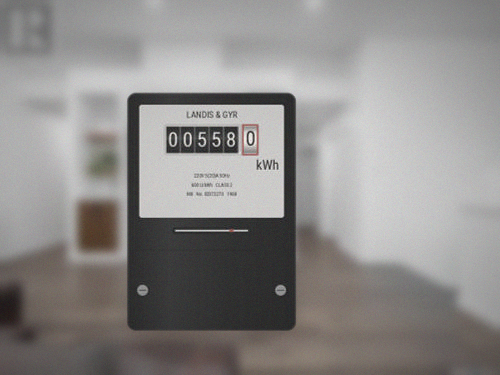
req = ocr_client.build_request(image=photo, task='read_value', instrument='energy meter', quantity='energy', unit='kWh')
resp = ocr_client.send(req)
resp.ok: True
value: 558.0 kWh
